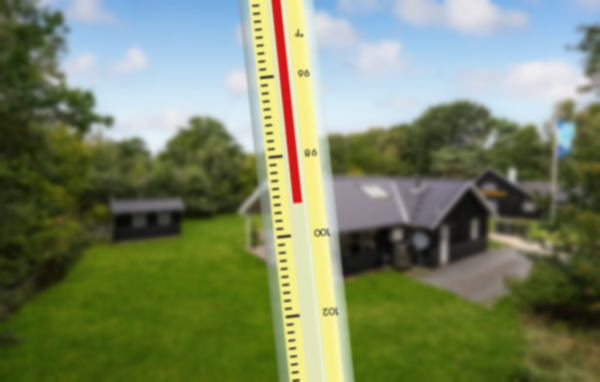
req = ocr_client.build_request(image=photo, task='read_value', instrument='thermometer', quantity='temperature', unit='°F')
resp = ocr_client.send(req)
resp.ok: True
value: 99.2 °F
